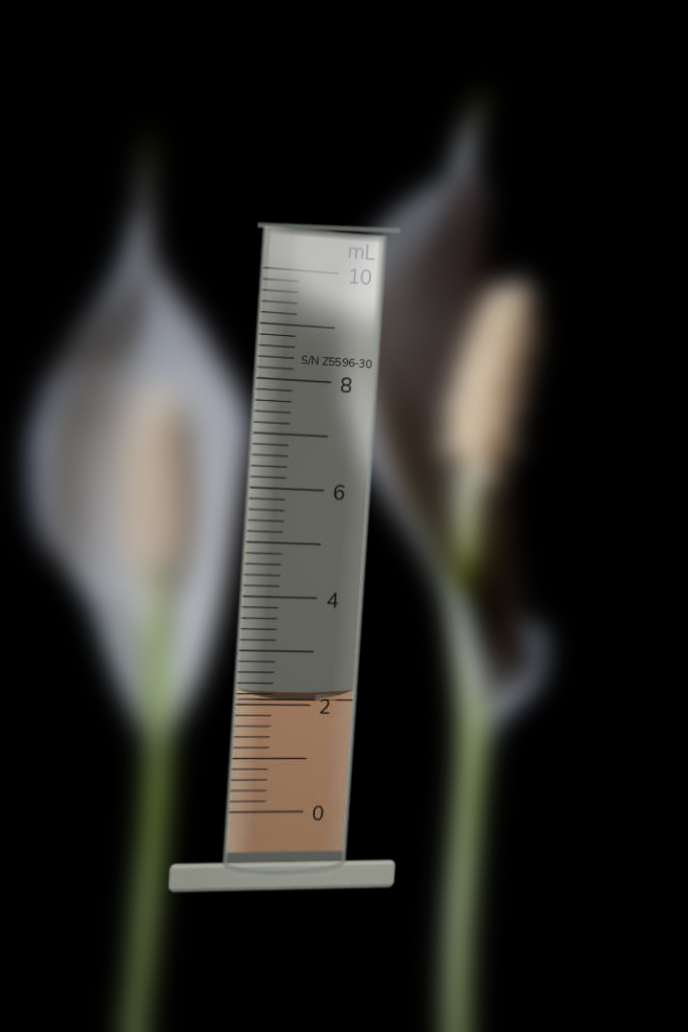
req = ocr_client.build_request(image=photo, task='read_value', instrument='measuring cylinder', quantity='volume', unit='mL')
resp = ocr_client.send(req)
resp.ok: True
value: 2.1 mL
